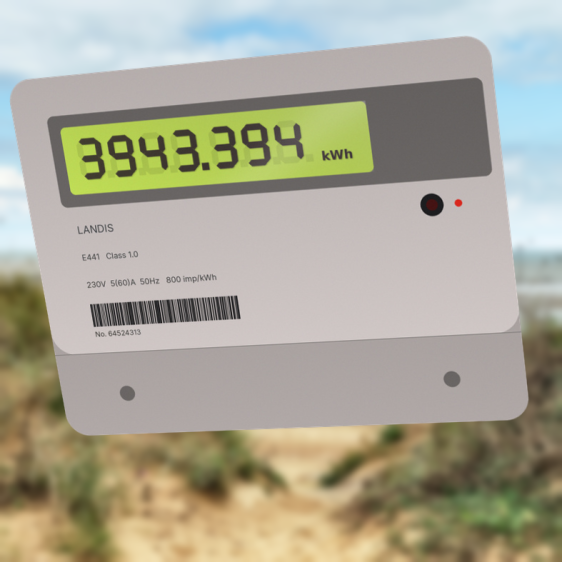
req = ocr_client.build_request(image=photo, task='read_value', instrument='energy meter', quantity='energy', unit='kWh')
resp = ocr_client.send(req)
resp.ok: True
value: 3943.394 kWh
